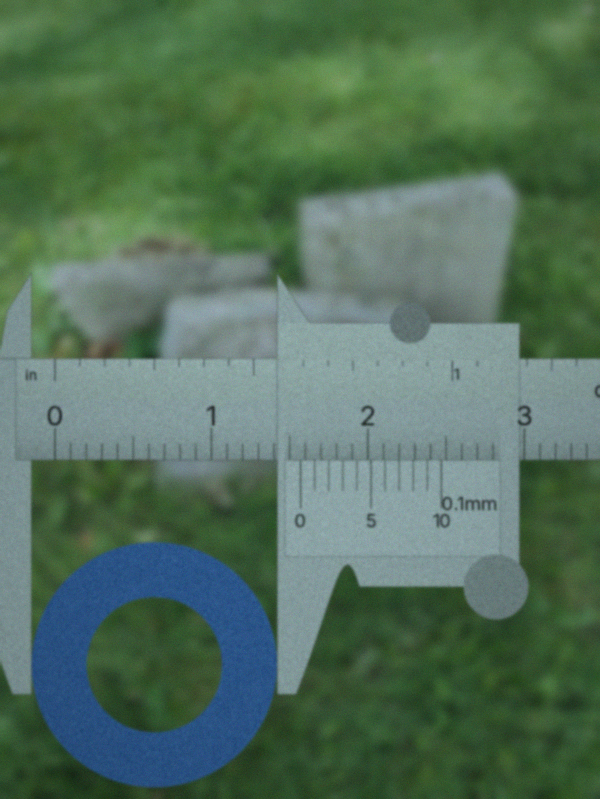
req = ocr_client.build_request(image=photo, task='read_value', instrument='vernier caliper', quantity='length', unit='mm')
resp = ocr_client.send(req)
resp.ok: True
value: 15.7 mm
